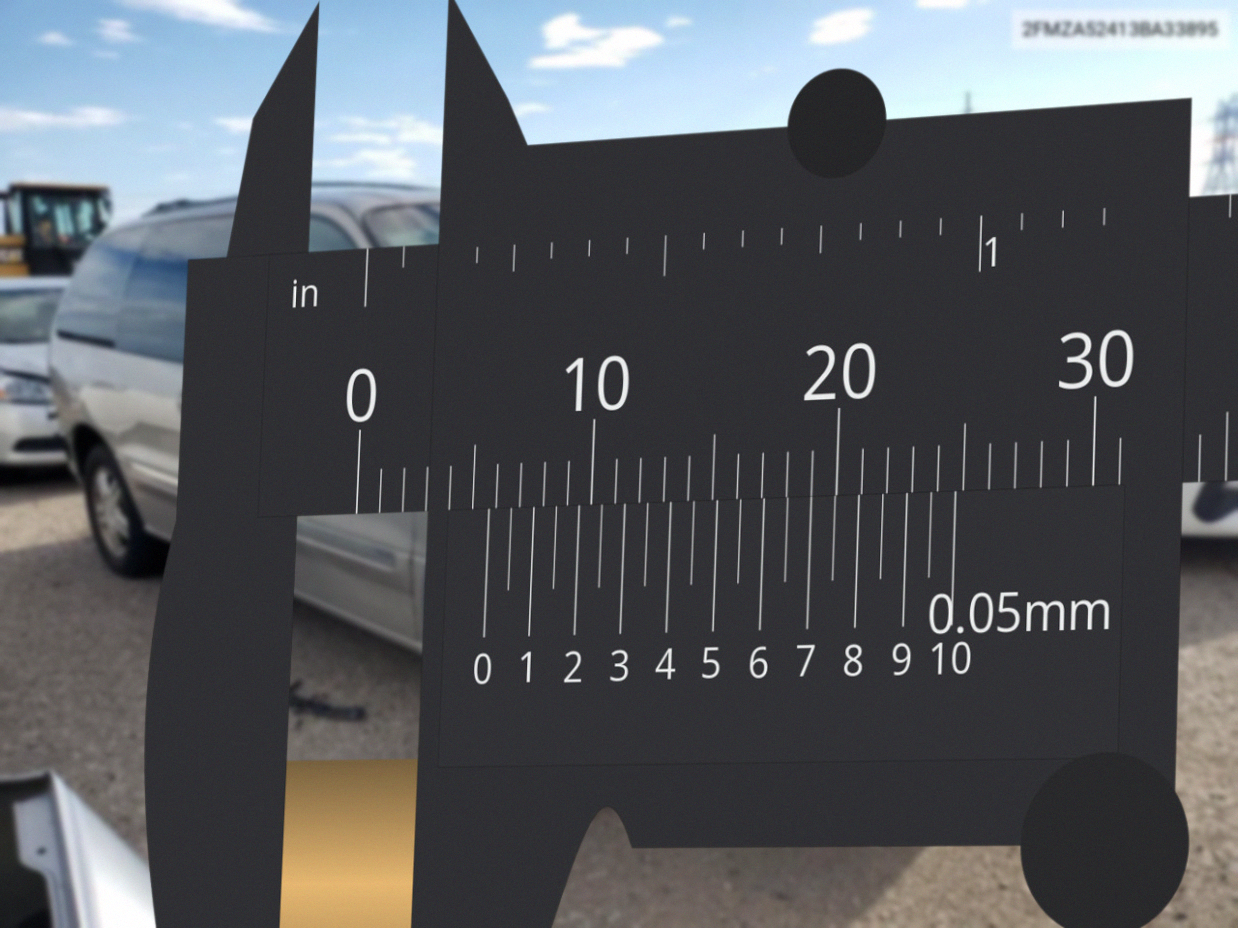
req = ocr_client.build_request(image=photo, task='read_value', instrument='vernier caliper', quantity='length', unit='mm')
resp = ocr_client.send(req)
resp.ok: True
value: 5.70 mm
